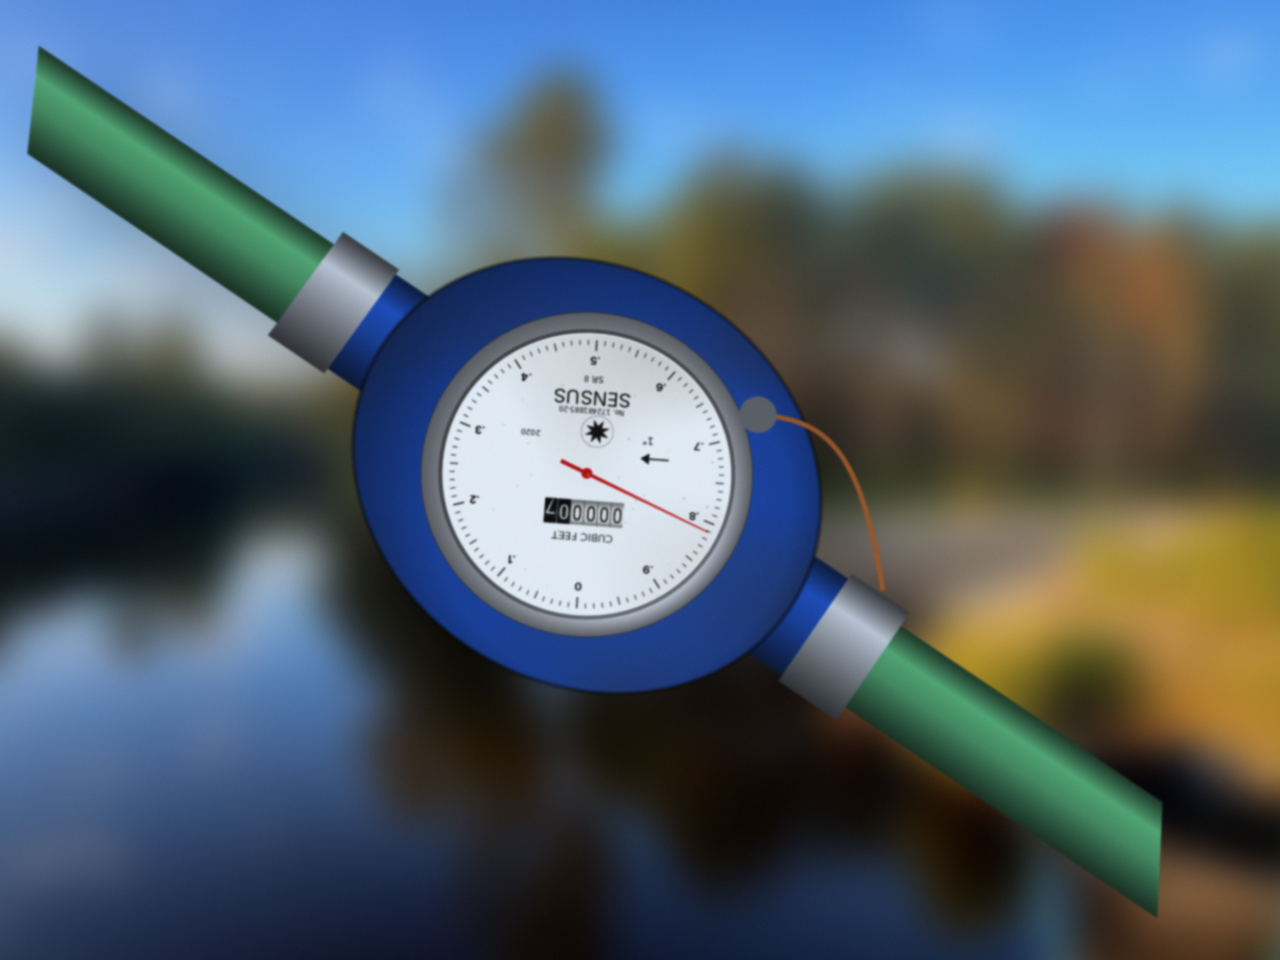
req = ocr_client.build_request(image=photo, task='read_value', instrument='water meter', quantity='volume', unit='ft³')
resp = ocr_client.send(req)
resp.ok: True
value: 6.81 ft³
